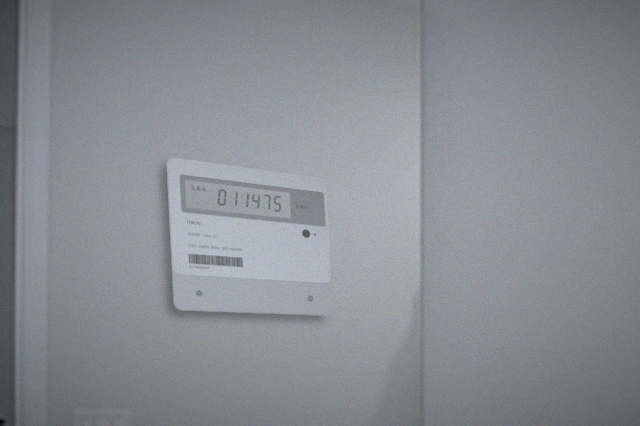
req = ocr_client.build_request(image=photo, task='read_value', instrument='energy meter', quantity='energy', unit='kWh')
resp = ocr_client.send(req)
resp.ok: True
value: 11475 kWh
